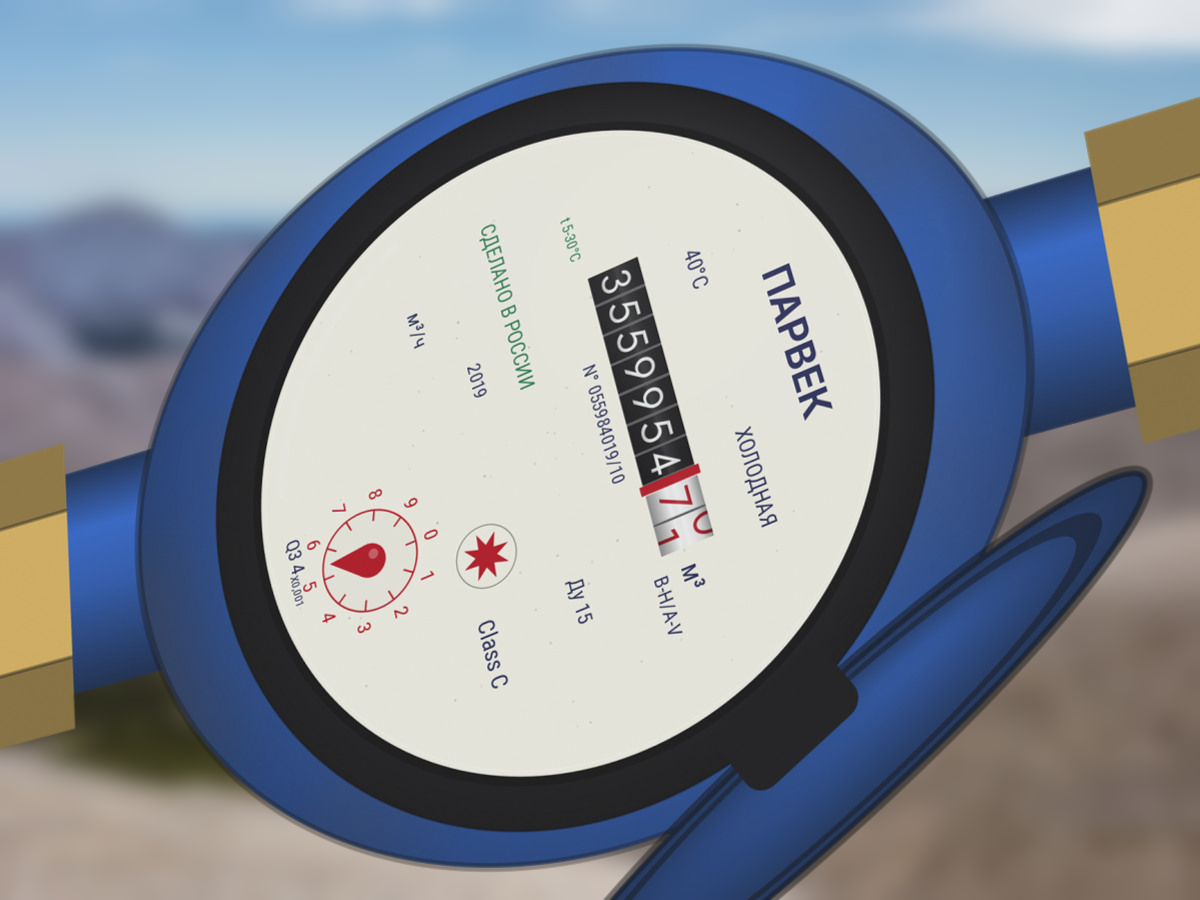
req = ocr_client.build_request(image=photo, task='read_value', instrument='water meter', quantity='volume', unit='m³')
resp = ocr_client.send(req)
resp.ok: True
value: 3559954.705 m³
